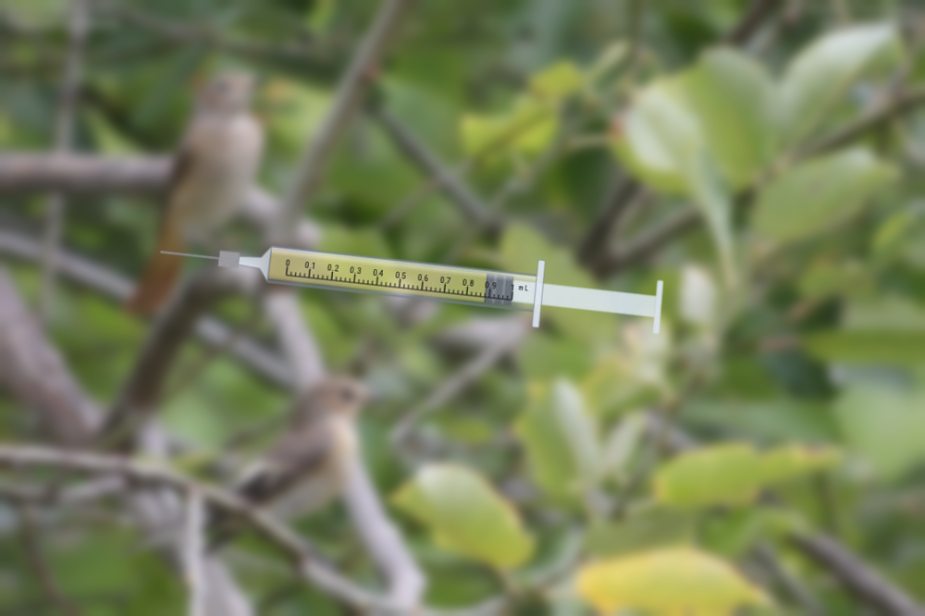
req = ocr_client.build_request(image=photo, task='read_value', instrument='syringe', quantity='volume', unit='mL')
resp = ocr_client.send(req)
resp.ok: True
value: 0.88 mL
